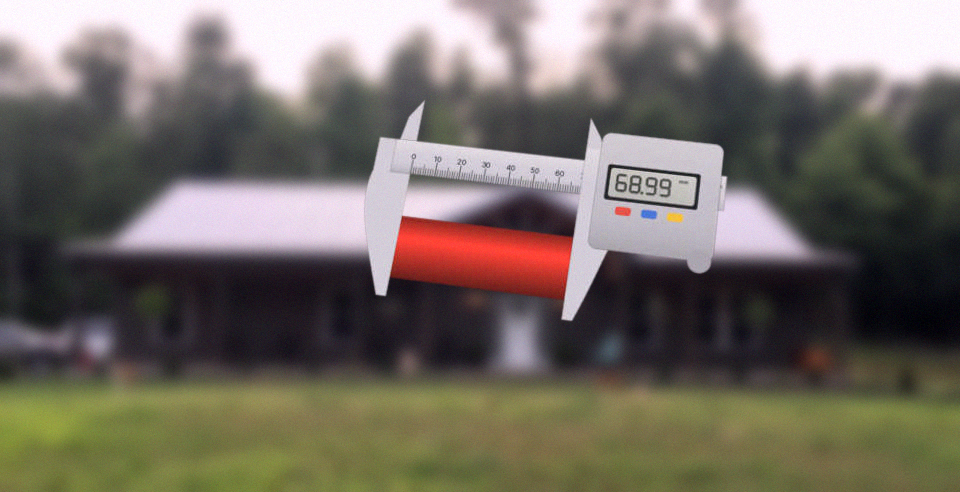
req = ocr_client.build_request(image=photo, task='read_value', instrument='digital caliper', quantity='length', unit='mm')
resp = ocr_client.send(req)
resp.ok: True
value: 68.99 mm
